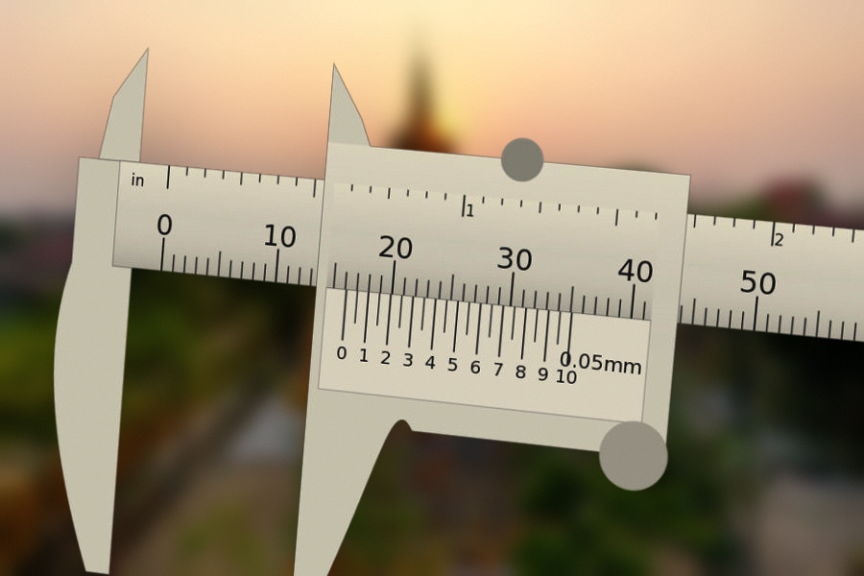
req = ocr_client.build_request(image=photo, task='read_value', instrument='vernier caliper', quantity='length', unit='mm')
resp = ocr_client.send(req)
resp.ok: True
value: 16.1 mm
